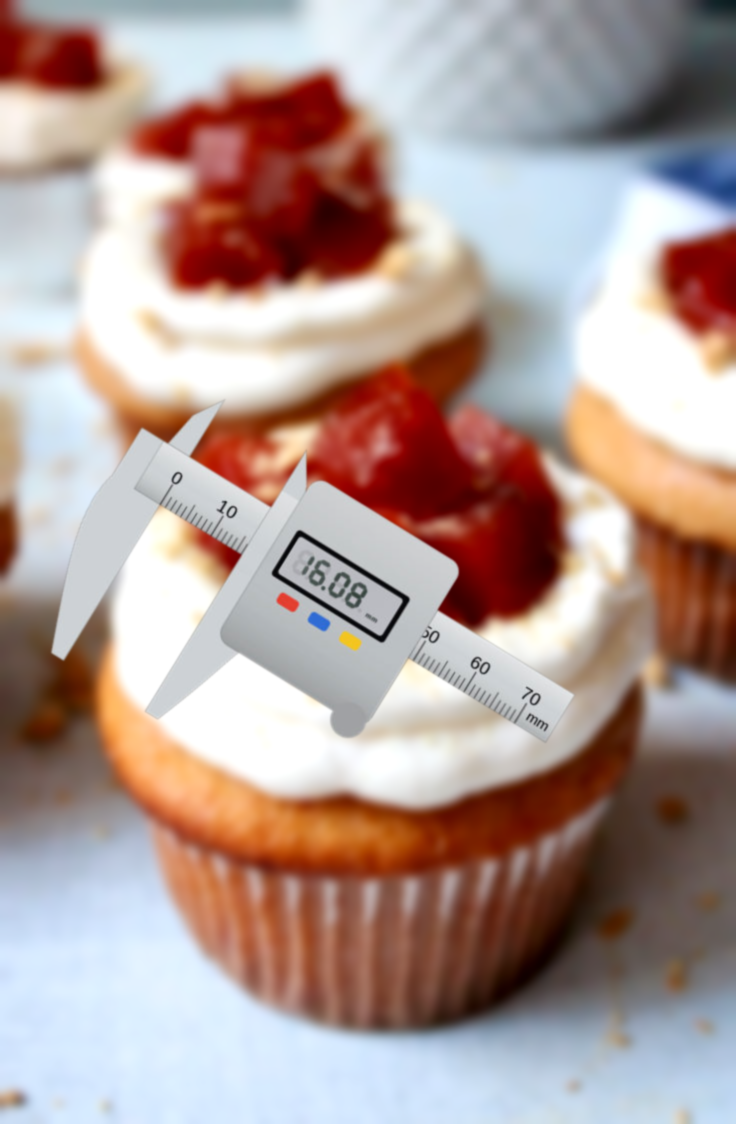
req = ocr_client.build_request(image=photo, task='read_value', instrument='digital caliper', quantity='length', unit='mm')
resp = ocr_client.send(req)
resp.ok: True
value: 16.08 mm
